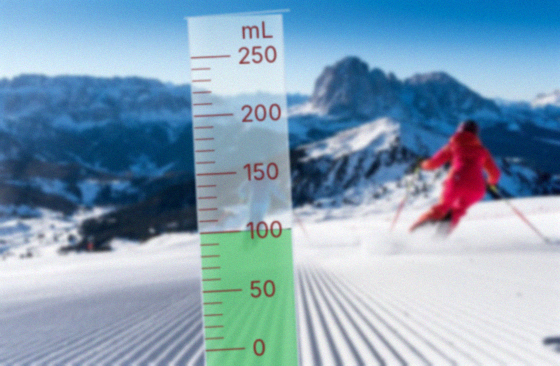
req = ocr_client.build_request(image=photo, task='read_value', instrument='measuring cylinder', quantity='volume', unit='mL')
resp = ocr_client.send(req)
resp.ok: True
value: 100 mL
